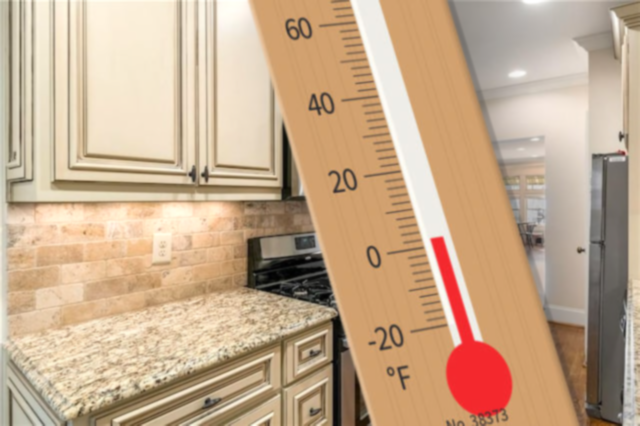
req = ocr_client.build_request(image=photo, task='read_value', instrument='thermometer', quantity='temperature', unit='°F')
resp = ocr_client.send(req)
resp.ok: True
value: 2 °F
